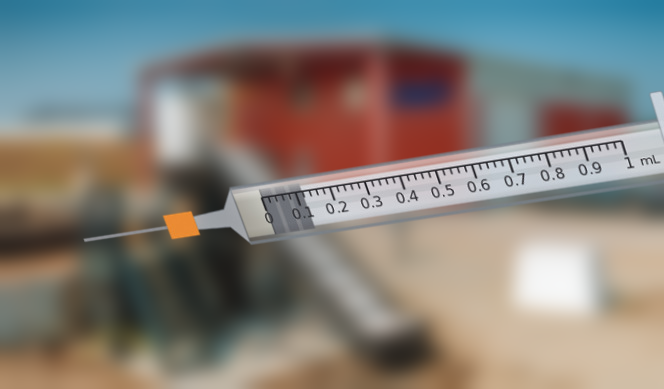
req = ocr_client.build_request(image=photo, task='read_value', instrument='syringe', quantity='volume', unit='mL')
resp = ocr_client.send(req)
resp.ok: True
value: 0 mL
